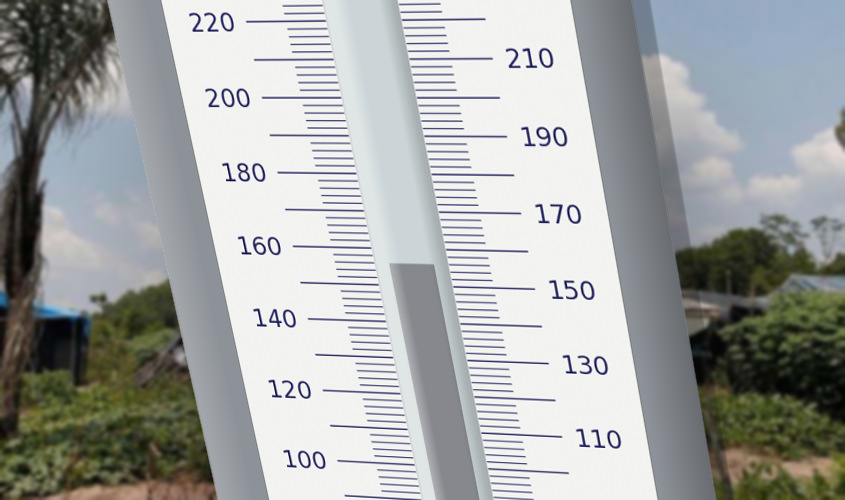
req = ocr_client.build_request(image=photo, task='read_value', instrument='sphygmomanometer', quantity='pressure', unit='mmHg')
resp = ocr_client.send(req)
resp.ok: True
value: 156 mmHg
